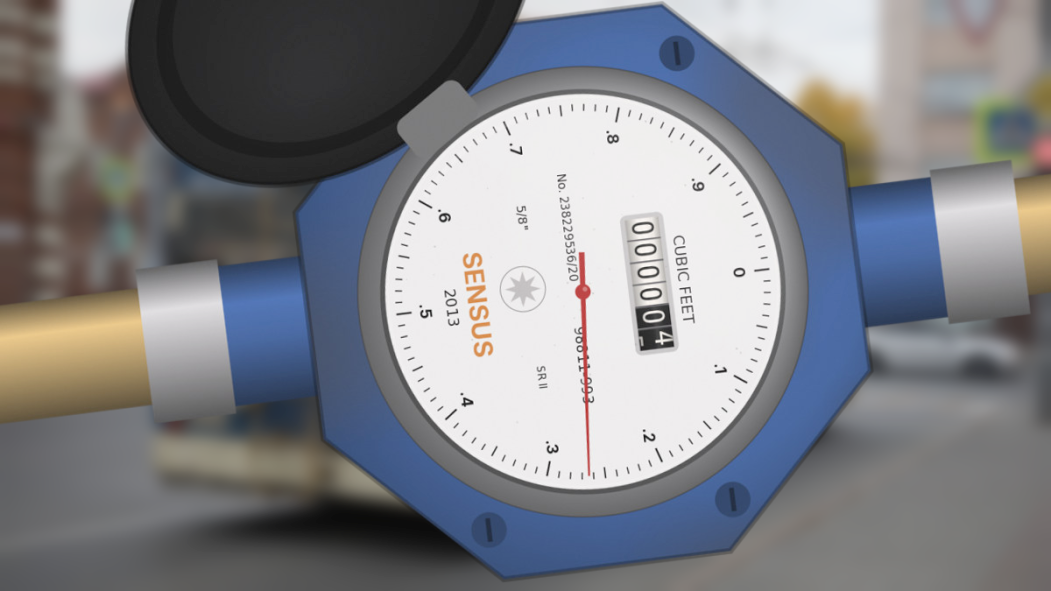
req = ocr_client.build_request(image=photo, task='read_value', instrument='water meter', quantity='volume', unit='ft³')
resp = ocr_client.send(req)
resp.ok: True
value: 4.26 ft³
